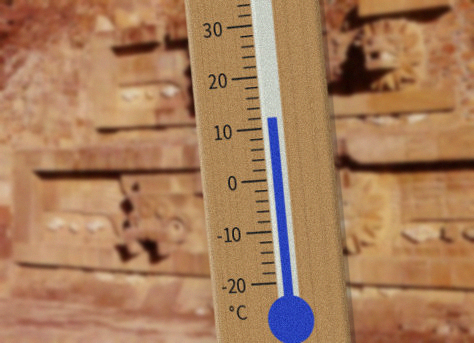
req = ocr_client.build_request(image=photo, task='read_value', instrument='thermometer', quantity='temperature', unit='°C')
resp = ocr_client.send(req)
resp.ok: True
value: 12 °C
